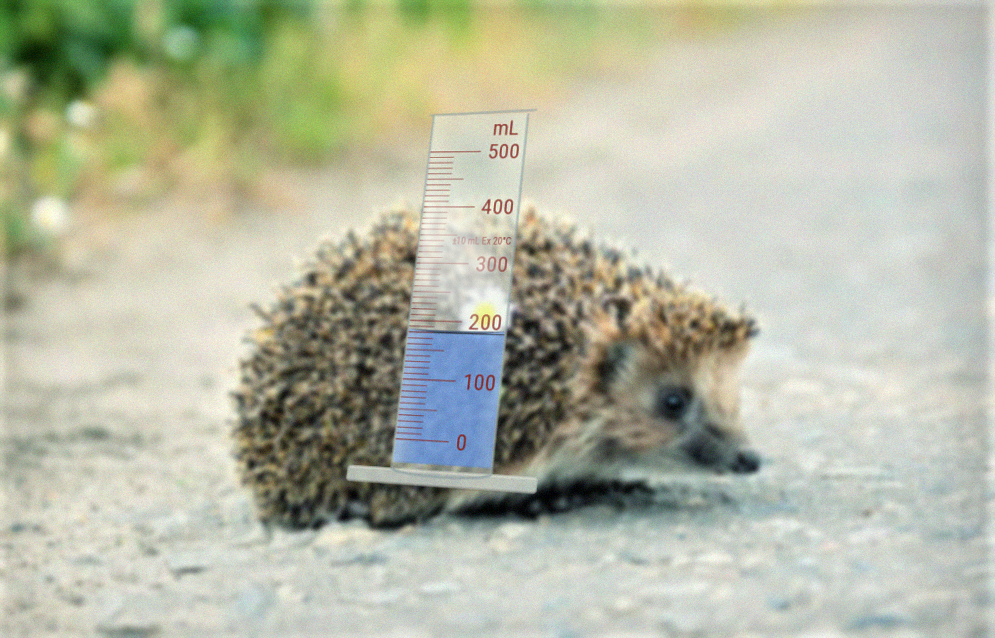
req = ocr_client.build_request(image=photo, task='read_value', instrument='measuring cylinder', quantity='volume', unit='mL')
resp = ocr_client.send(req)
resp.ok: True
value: 180 mL
